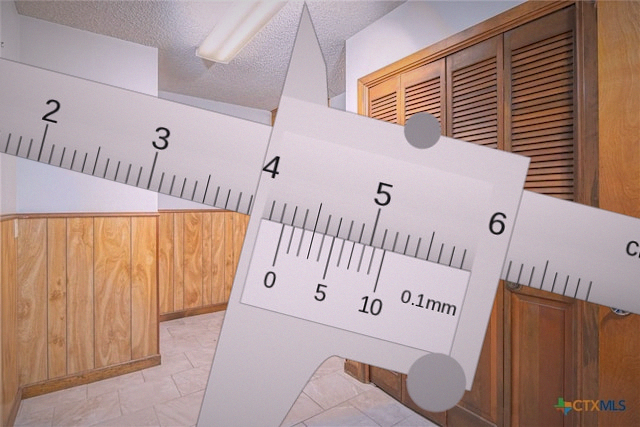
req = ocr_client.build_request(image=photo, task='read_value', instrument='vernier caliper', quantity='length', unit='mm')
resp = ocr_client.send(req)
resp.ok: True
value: 42.3 mm
